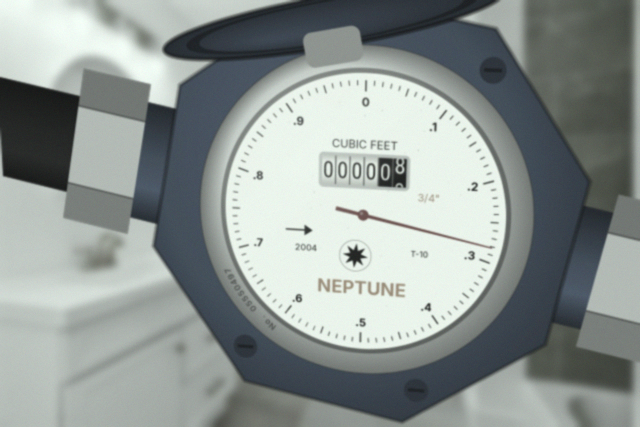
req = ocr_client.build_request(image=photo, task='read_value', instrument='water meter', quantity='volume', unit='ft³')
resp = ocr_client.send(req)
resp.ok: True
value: 8.28 ft³
